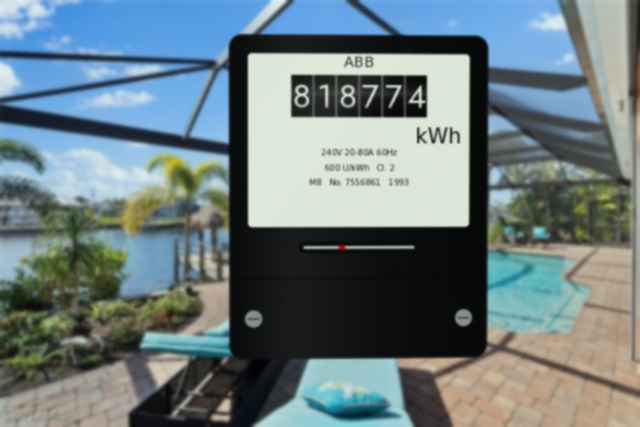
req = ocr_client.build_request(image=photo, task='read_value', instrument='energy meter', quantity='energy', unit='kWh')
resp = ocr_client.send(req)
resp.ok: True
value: 818774 kWh
